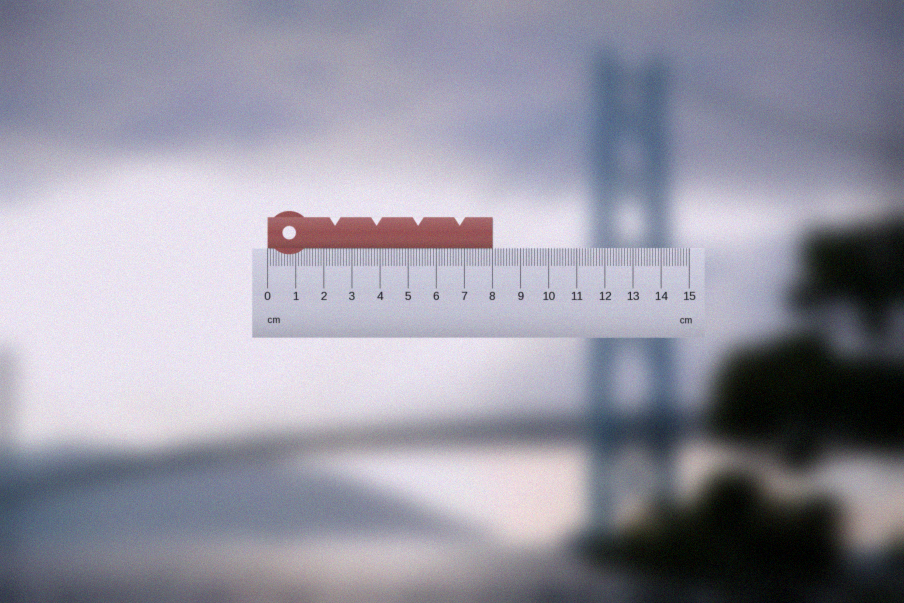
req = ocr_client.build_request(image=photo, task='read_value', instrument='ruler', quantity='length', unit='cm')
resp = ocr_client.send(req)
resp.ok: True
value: 8 cm
